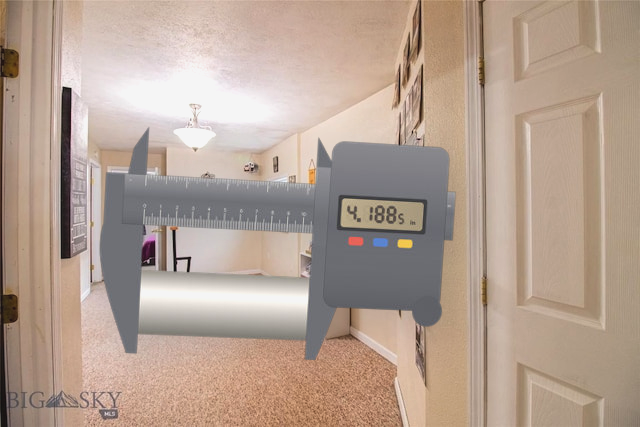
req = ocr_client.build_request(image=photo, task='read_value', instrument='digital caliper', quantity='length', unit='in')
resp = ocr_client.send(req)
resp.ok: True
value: 4.1885 in
